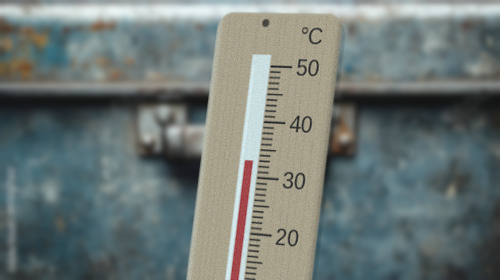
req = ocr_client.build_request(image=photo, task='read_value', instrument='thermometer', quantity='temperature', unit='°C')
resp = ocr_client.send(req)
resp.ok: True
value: 33 °C
